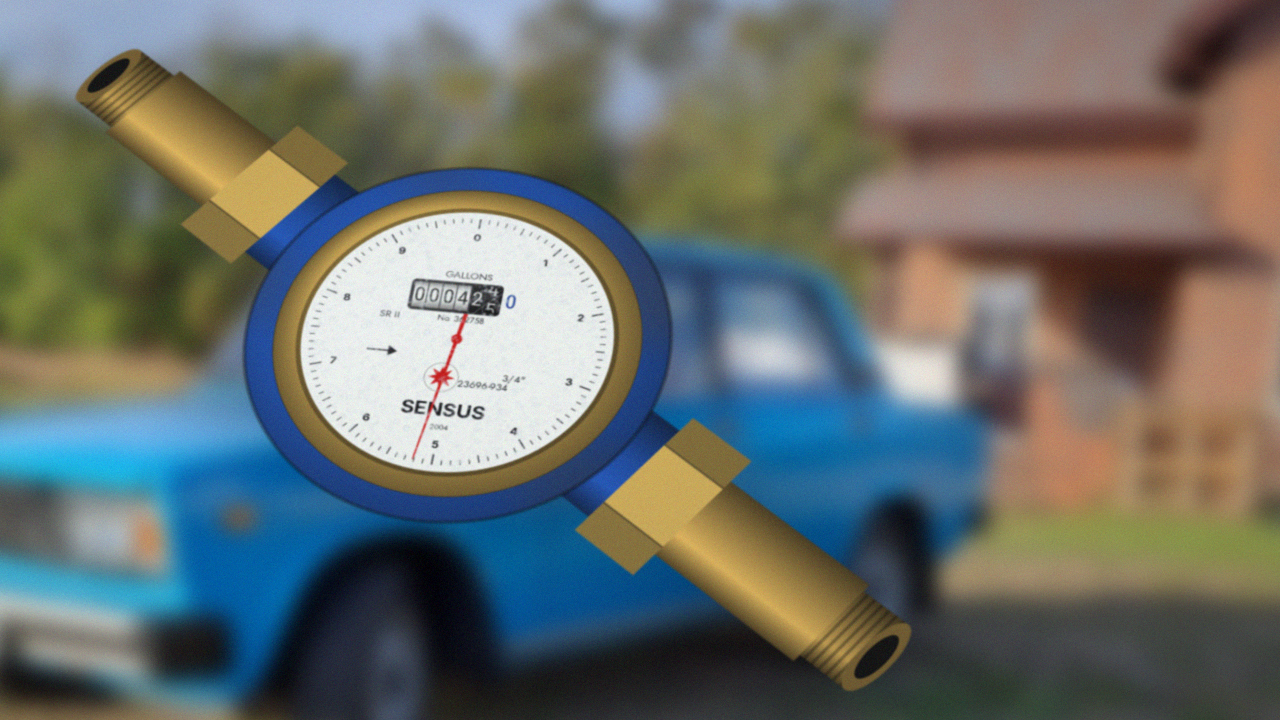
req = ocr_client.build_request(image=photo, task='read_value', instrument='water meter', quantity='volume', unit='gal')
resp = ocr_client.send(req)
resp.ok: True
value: 4245.2 gal
